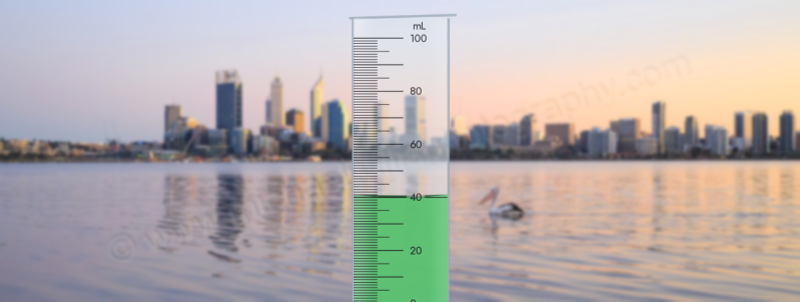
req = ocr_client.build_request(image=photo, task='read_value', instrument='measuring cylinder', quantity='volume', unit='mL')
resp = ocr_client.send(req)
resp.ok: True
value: 40 mL
